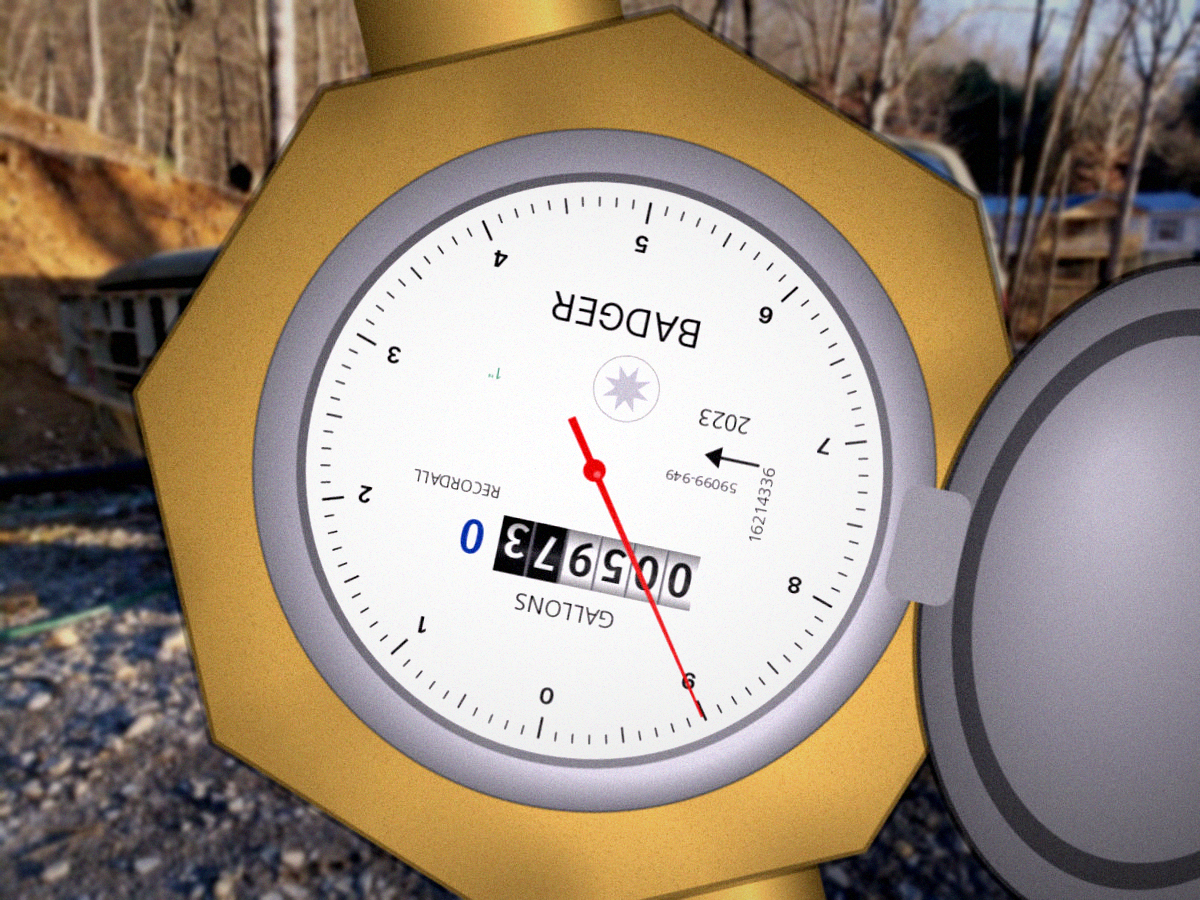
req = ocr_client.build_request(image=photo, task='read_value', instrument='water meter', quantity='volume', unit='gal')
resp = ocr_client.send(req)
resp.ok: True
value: 59729.0 gal
